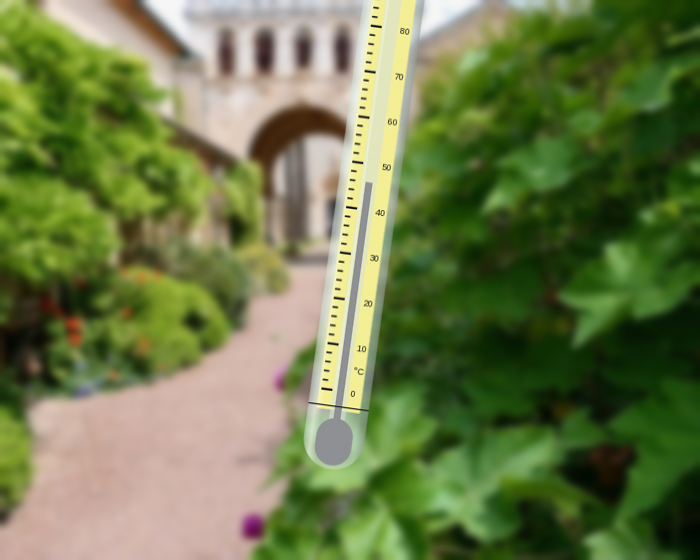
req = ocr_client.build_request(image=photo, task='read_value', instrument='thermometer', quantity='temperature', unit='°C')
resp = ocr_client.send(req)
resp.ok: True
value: 46 °C
